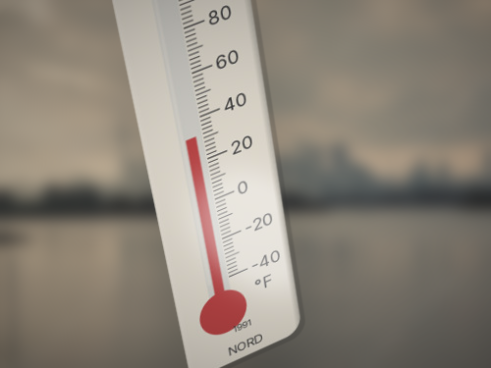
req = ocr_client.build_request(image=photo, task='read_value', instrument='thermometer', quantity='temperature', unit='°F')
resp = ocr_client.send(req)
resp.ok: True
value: 32 °F
